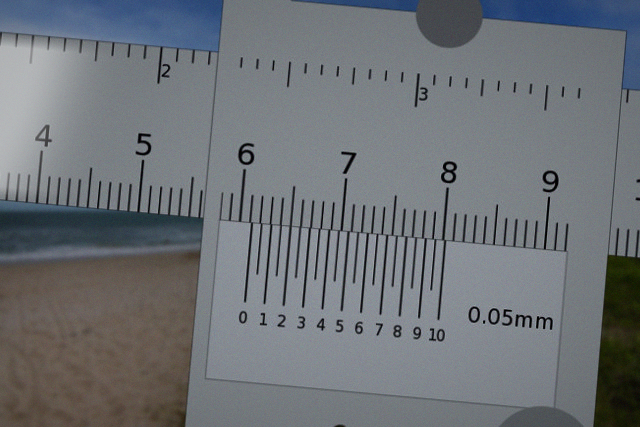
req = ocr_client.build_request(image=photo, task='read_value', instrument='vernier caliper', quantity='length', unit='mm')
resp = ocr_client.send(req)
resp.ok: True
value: 61.2 mm
